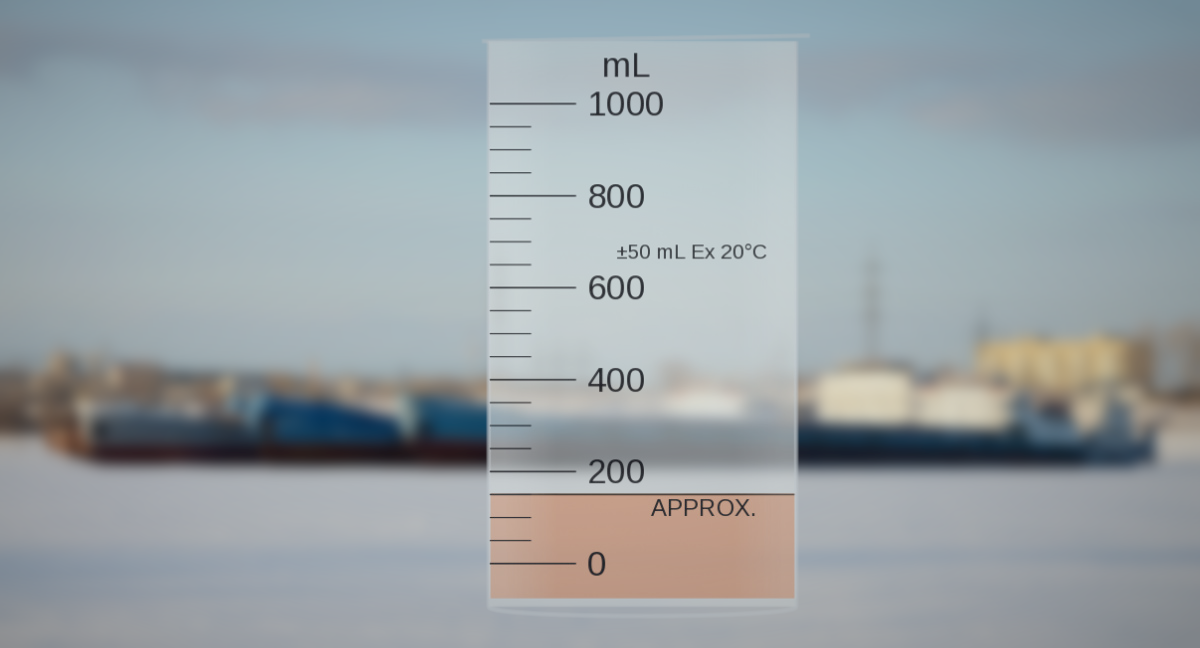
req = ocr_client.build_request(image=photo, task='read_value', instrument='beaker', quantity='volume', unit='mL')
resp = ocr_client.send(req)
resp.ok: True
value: 150 mL
